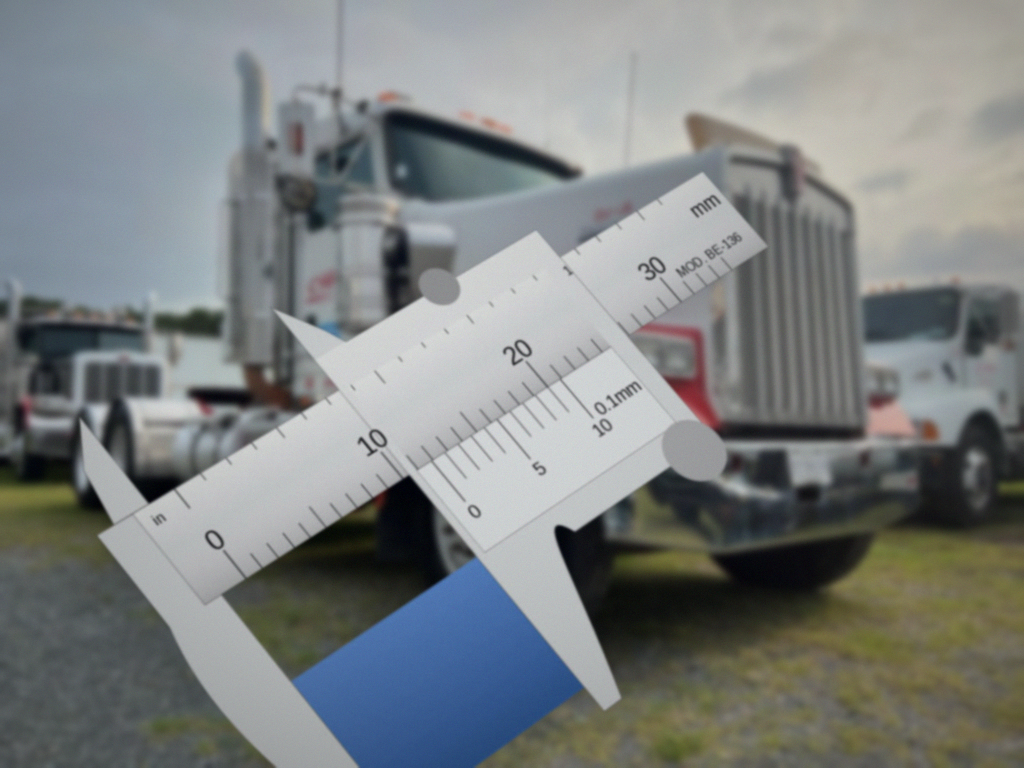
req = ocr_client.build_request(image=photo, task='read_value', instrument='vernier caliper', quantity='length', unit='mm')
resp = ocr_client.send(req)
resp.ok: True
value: 11.9 mm
